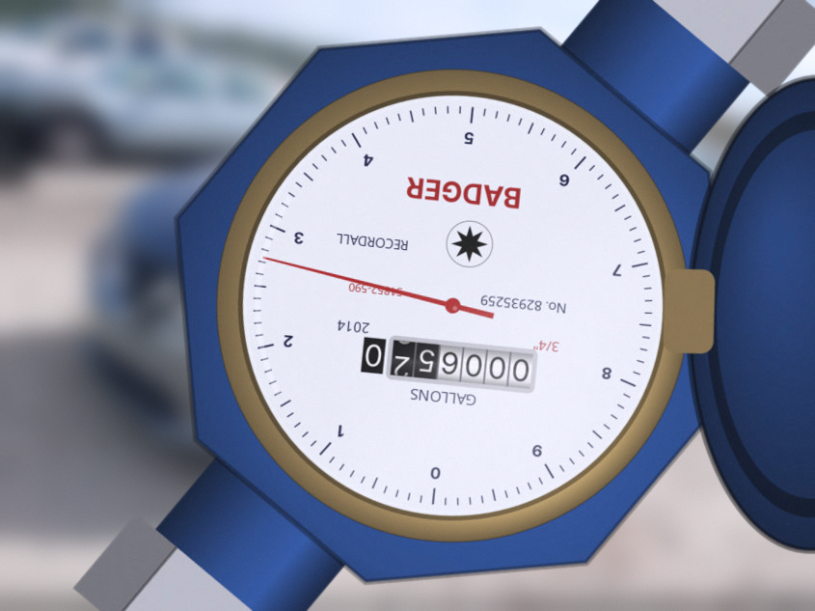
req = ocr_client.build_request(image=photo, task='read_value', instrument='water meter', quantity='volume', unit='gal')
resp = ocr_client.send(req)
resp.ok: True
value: 6522.7 gal
